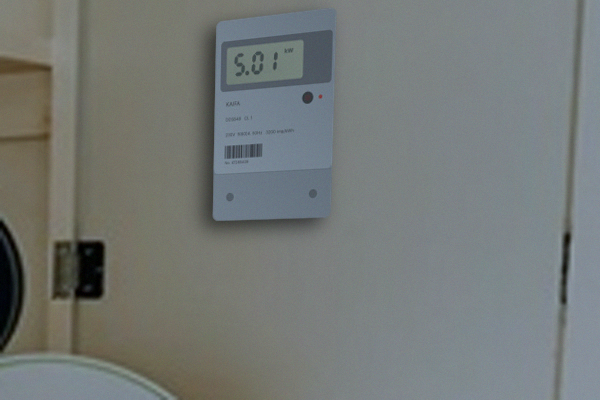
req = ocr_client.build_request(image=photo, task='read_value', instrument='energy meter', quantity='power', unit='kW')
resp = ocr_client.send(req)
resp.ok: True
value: 5.01 kW
